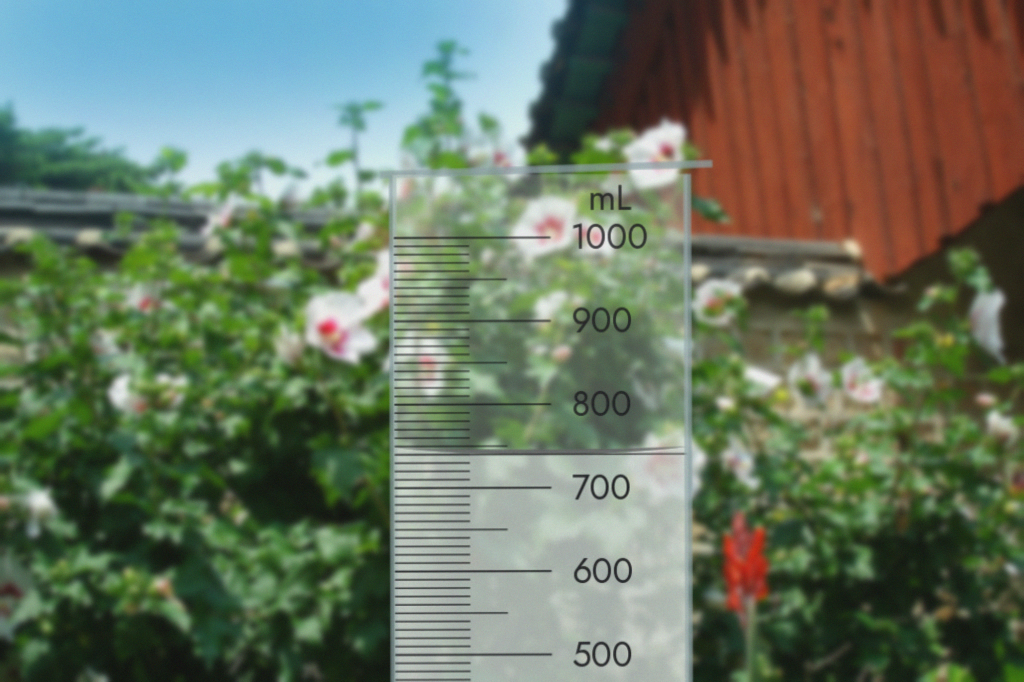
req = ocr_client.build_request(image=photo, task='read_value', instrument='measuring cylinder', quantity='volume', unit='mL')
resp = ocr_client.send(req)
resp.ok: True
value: 740 mL
